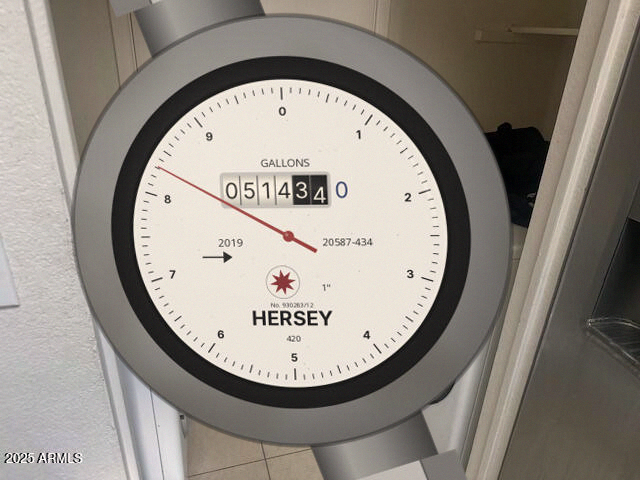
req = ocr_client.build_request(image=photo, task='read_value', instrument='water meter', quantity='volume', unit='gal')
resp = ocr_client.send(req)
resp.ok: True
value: 514338.3 gal
